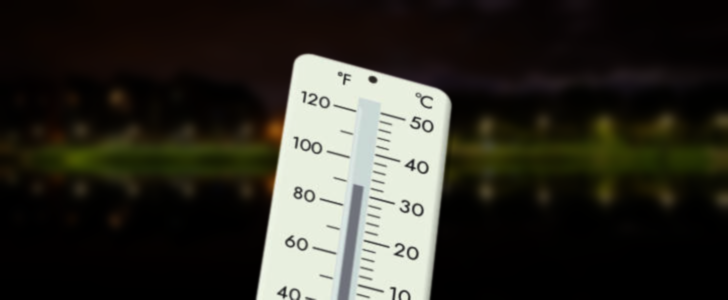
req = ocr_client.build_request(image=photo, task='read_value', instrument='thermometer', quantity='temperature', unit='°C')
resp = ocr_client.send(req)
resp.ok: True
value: 32 °C
